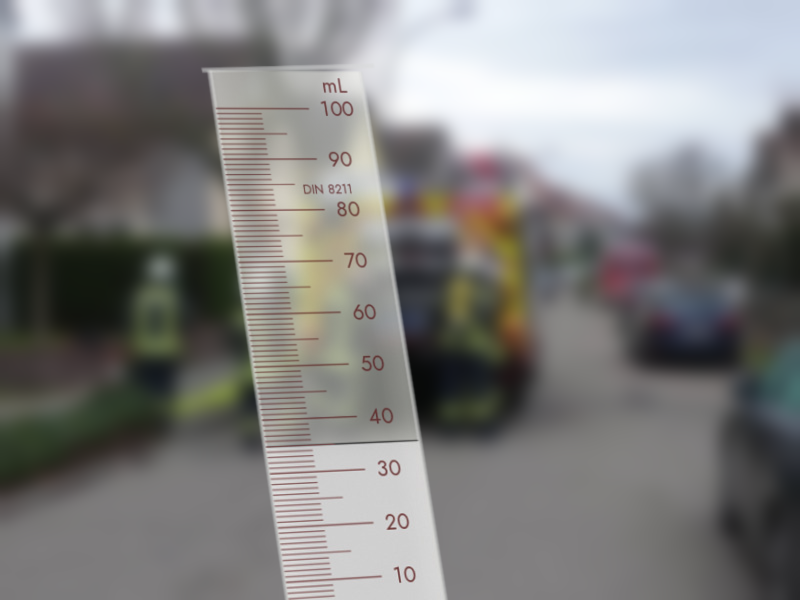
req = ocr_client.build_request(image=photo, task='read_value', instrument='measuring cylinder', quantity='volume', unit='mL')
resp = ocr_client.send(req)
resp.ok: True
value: 35 mL
